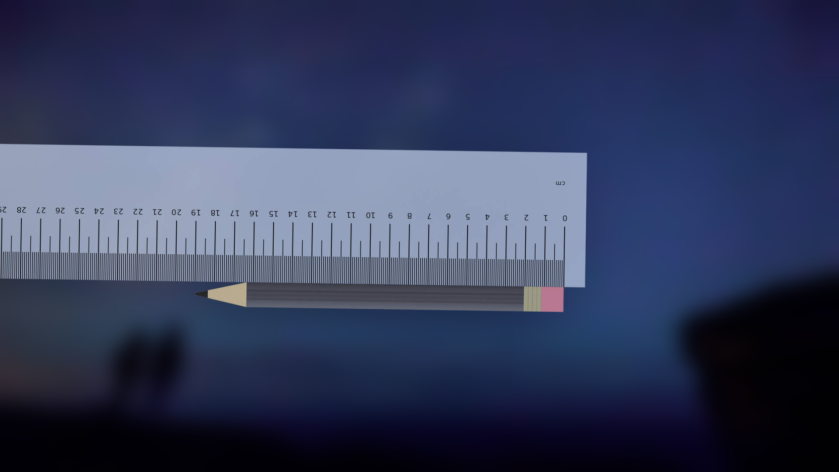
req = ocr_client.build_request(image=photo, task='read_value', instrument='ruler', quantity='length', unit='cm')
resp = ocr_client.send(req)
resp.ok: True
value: 19 cm
